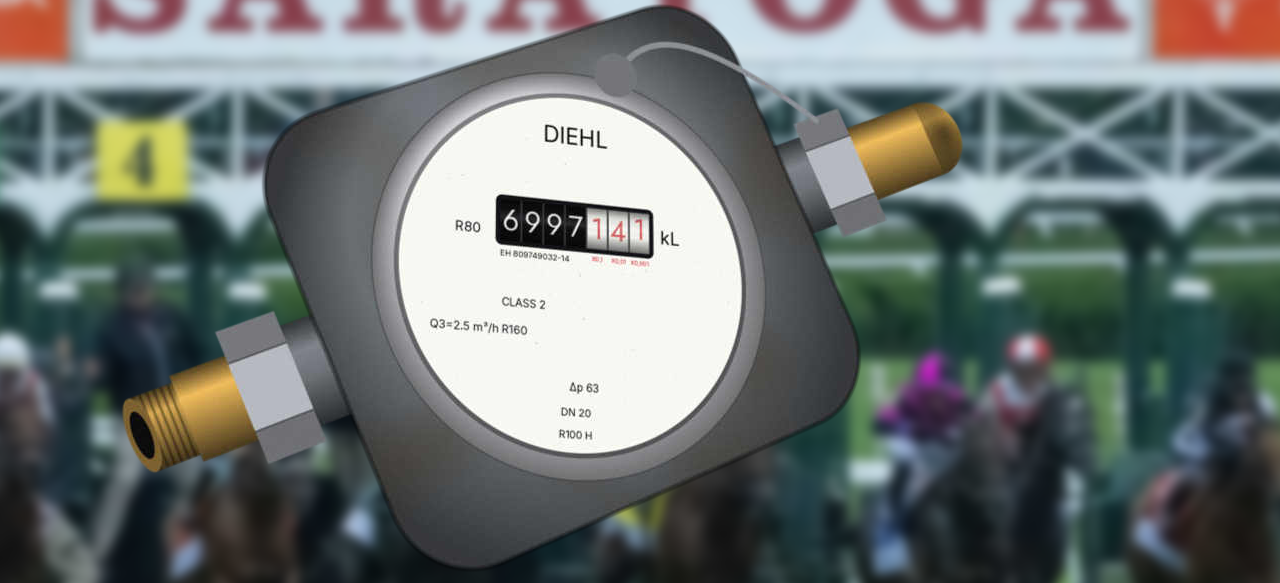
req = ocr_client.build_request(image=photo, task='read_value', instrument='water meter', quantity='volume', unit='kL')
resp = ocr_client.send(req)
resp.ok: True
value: 6997.141 kL
